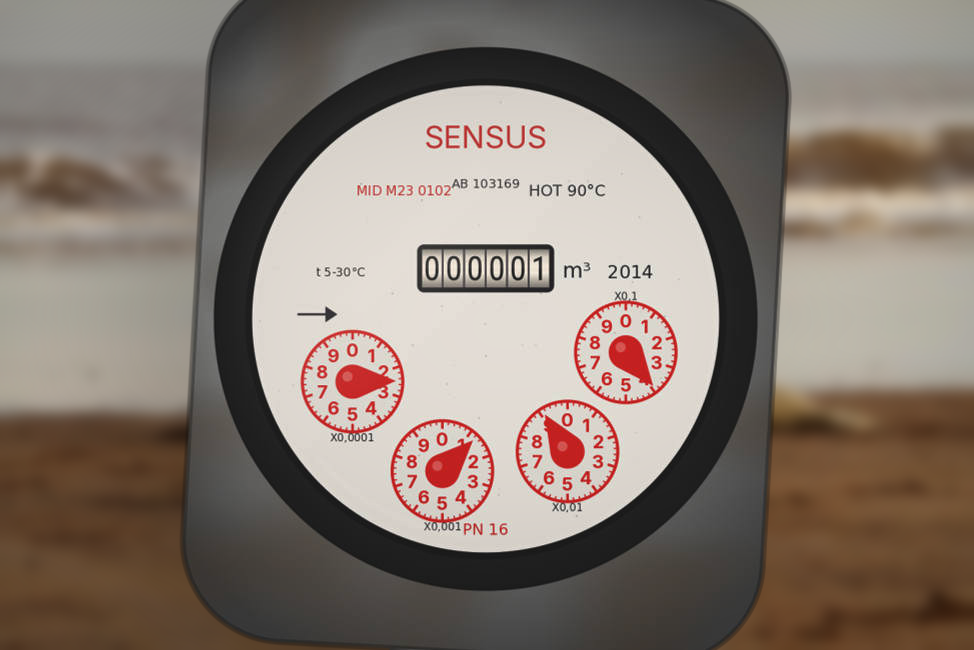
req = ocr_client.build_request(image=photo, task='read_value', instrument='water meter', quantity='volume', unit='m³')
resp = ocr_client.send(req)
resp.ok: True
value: 1.3912 m³
